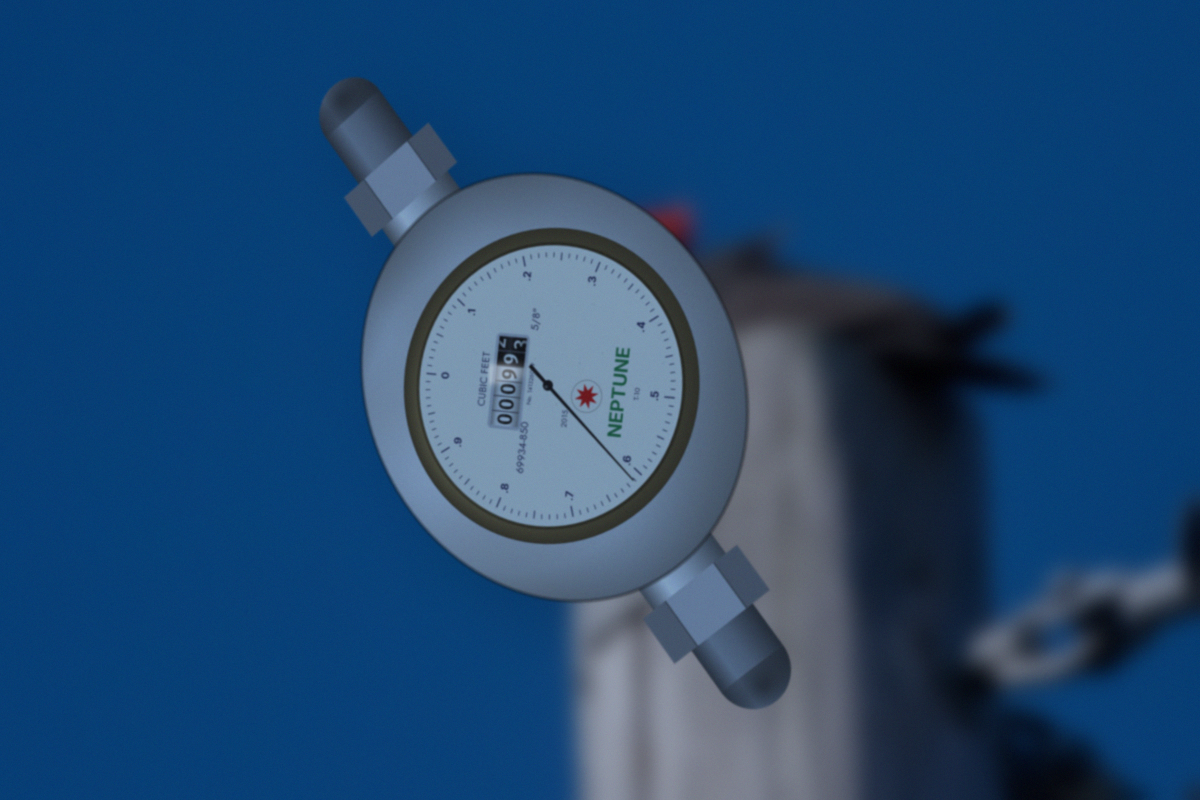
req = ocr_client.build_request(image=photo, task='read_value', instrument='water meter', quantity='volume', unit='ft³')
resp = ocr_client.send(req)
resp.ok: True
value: 992.61 ft³
